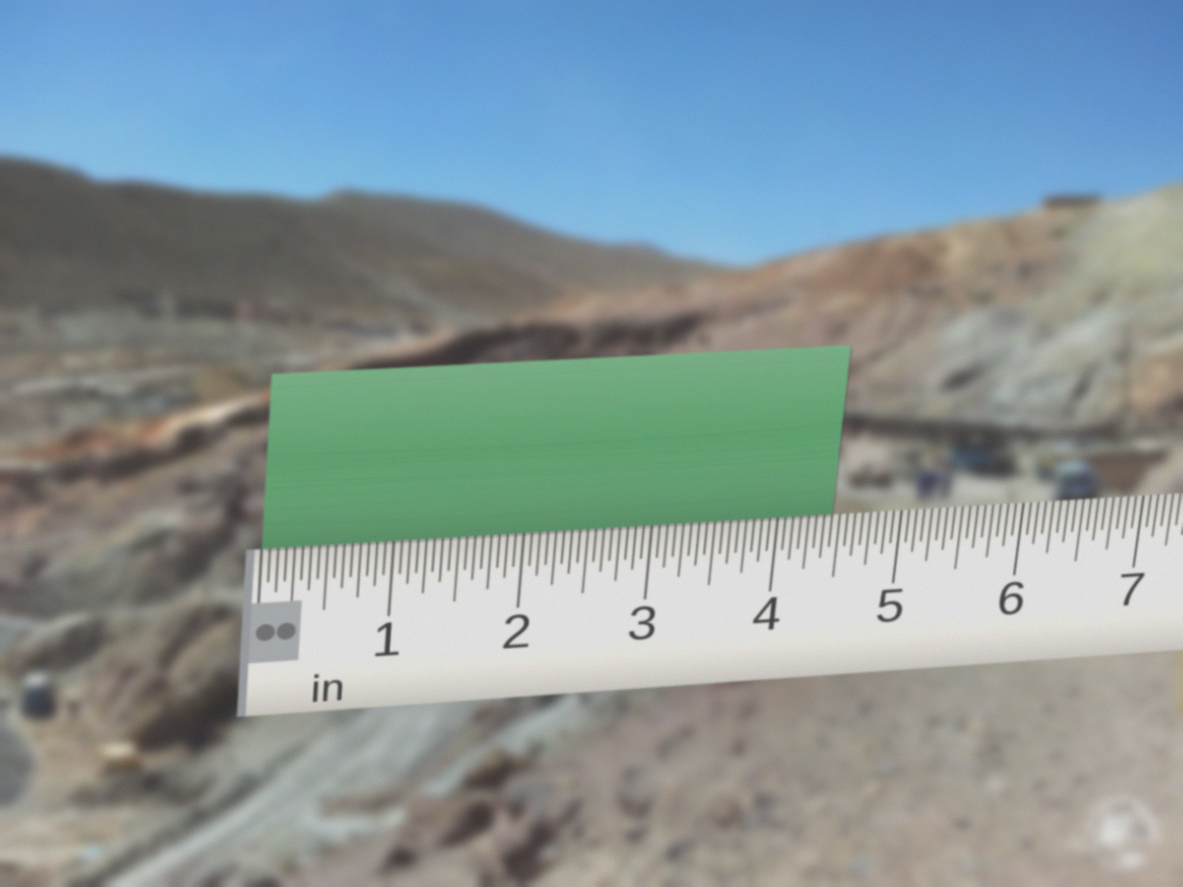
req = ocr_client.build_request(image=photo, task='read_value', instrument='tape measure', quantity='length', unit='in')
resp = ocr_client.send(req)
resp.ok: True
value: 4.4375 in
